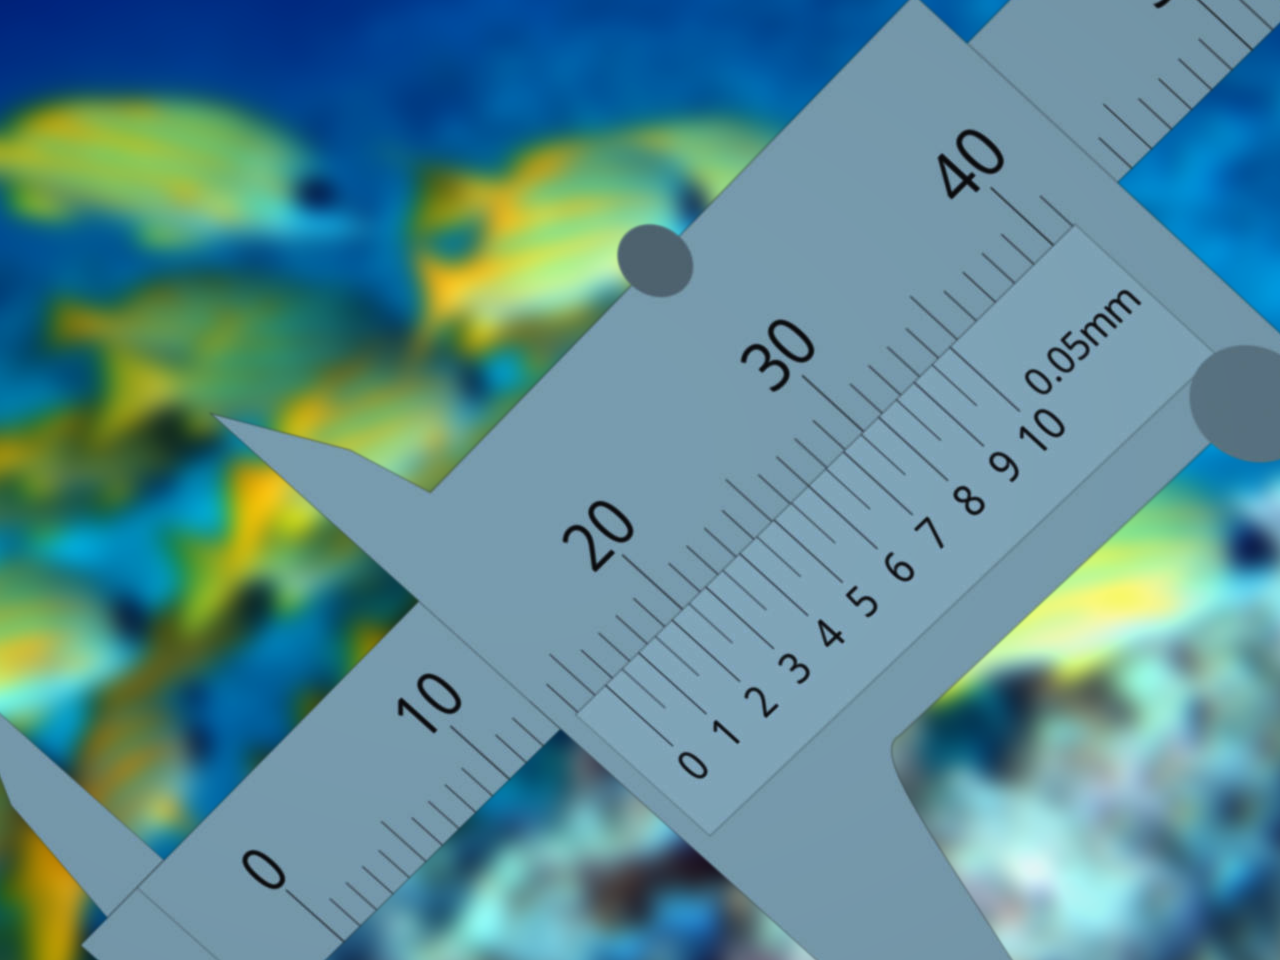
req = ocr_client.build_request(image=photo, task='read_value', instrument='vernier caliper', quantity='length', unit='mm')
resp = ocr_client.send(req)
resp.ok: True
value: 15.6 mm
